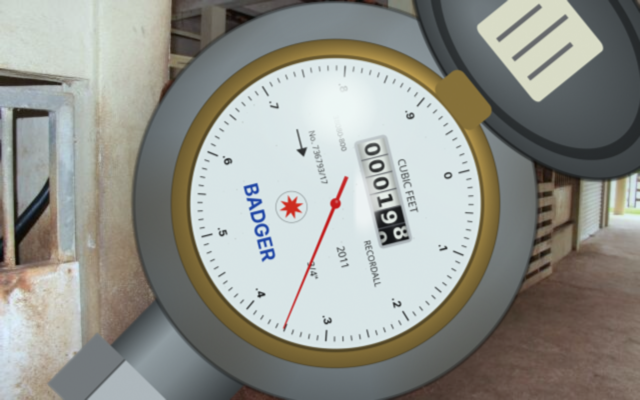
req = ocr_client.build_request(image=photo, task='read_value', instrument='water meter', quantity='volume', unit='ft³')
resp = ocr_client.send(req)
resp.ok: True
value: 198.35 ft³
